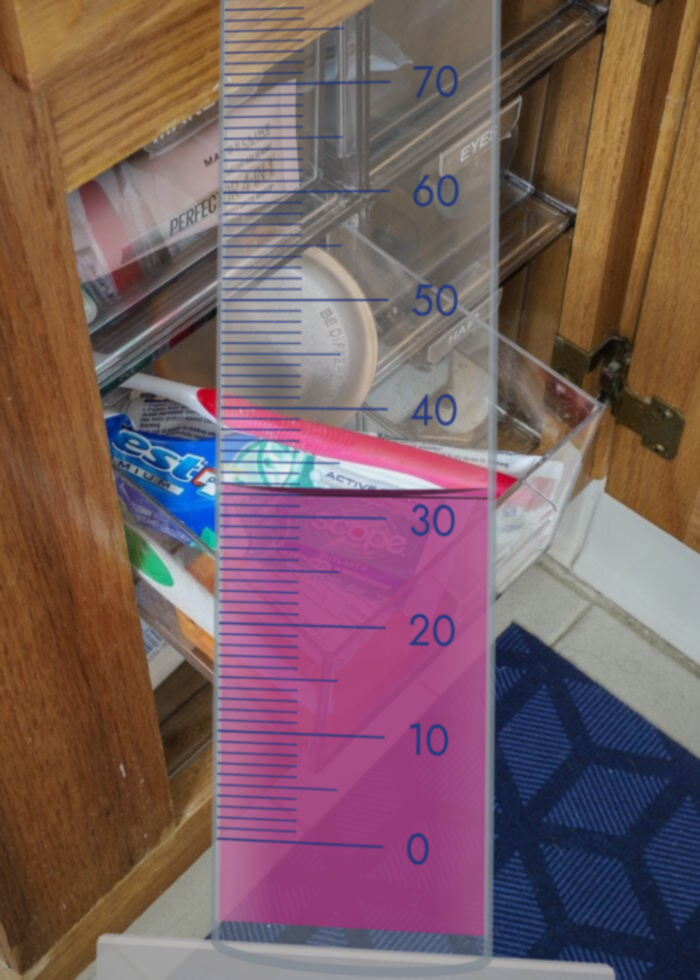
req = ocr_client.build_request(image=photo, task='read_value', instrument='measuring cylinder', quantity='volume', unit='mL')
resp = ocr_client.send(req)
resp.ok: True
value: 32 mL
